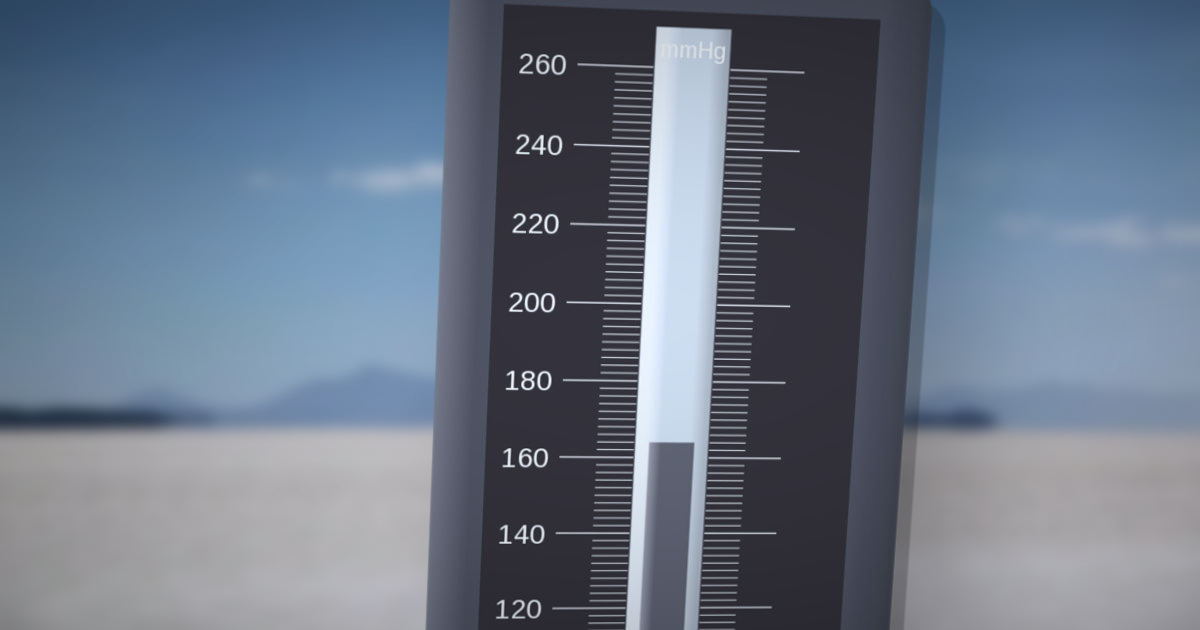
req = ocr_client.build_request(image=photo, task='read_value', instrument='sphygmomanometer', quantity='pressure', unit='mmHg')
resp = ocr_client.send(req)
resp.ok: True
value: 164 mmHg
